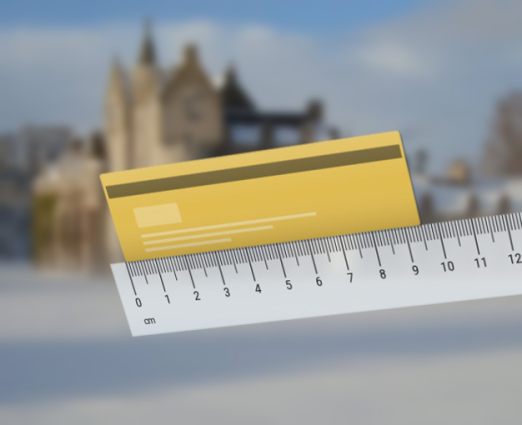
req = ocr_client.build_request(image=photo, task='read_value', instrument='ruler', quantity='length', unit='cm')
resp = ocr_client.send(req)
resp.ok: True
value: 9.5 cm
